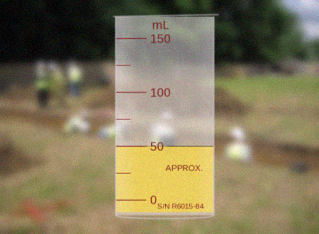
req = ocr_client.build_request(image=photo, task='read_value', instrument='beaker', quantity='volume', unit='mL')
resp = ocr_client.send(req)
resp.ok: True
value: 50 mL
